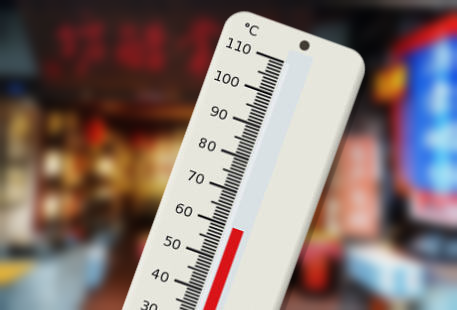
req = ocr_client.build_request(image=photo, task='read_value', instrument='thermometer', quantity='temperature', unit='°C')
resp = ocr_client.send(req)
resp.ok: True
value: 60 °C
